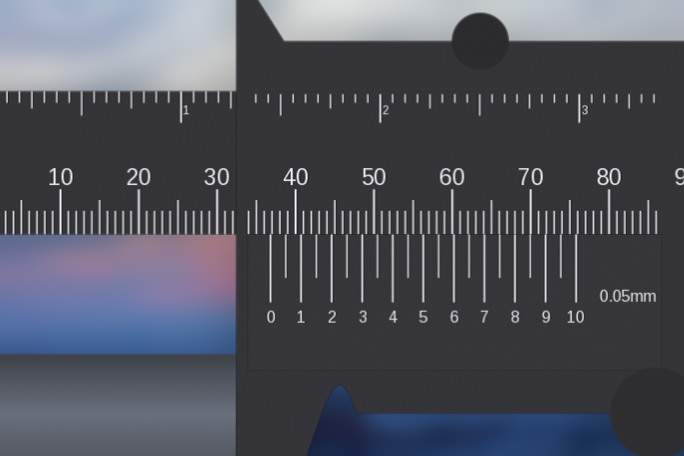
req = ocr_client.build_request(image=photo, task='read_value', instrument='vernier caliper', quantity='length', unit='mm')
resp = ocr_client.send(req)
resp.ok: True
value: 36.8 mm
